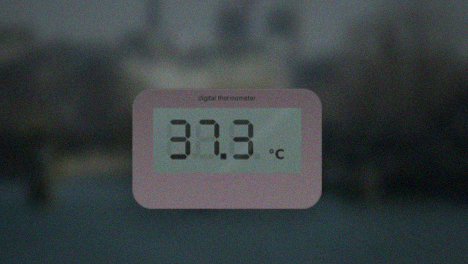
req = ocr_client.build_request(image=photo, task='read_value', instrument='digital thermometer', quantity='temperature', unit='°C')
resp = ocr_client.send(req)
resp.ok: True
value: 37.3 °C
